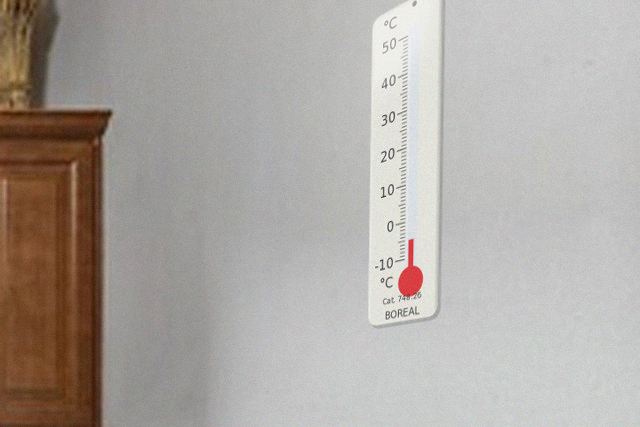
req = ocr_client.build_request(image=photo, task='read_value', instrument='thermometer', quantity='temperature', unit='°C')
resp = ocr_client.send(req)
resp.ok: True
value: -5 °C
